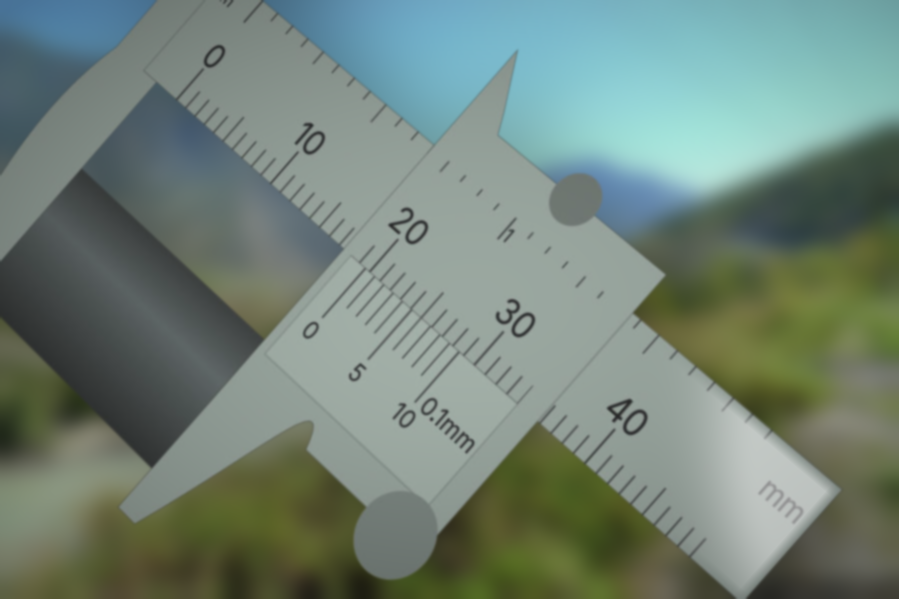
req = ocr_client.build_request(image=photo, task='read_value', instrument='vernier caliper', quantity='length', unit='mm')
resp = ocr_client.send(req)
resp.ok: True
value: 19.6 mm
